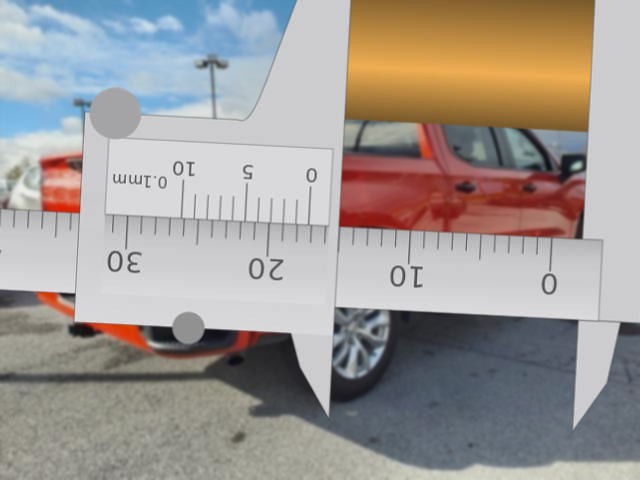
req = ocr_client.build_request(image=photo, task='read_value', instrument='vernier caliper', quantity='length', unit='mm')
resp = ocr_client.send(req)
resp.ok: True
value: 17.2 mm
